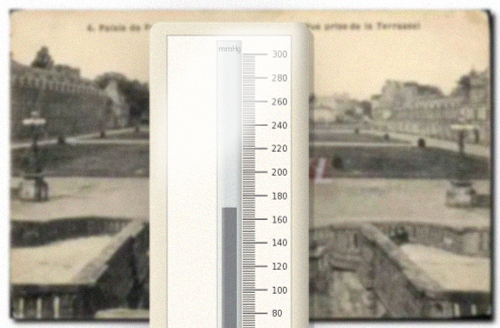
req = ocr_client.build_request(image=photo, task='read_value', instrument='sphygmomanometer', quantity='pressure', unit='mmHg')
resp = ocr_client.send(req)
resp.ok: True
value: 170 mmHg
